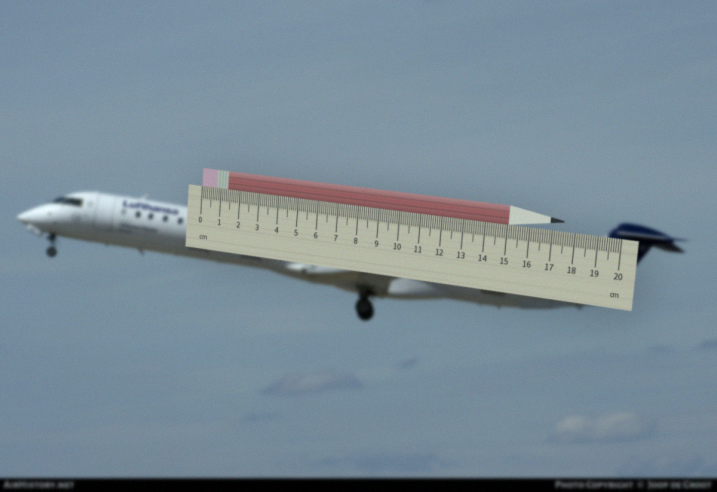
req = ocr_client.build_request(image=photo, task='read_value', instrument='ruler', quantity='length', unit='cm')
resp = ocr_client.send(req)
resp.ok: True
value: 17.5 cm
